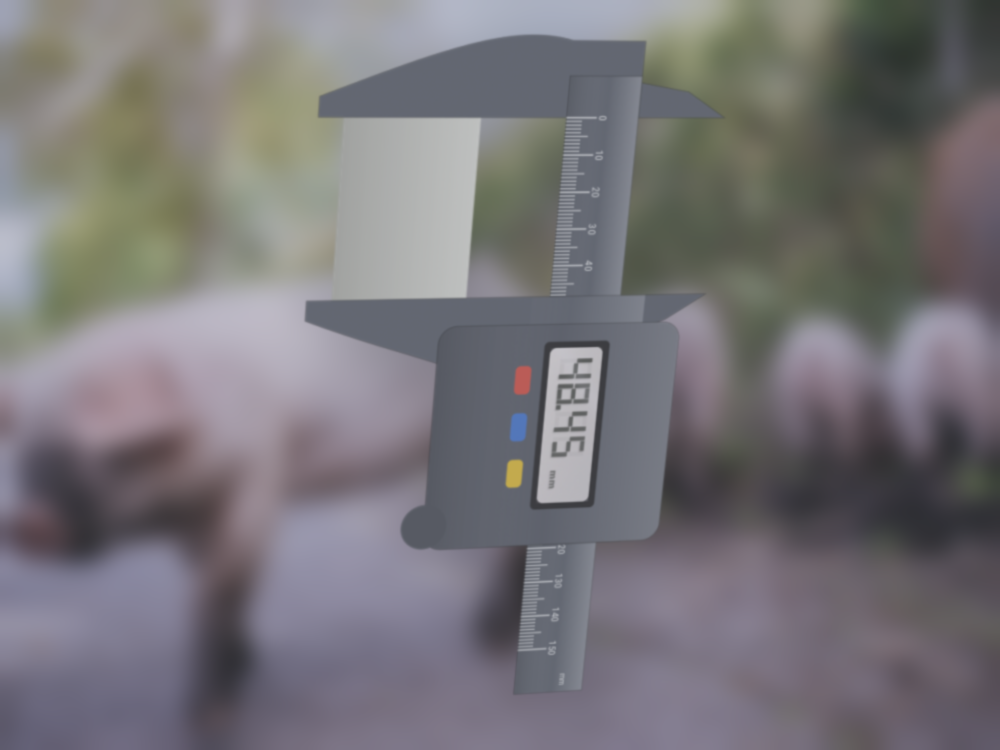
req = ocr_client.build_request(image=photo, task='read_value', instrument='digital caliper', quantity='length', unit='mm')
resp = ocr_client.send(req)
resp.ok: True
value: 48.45 mm
